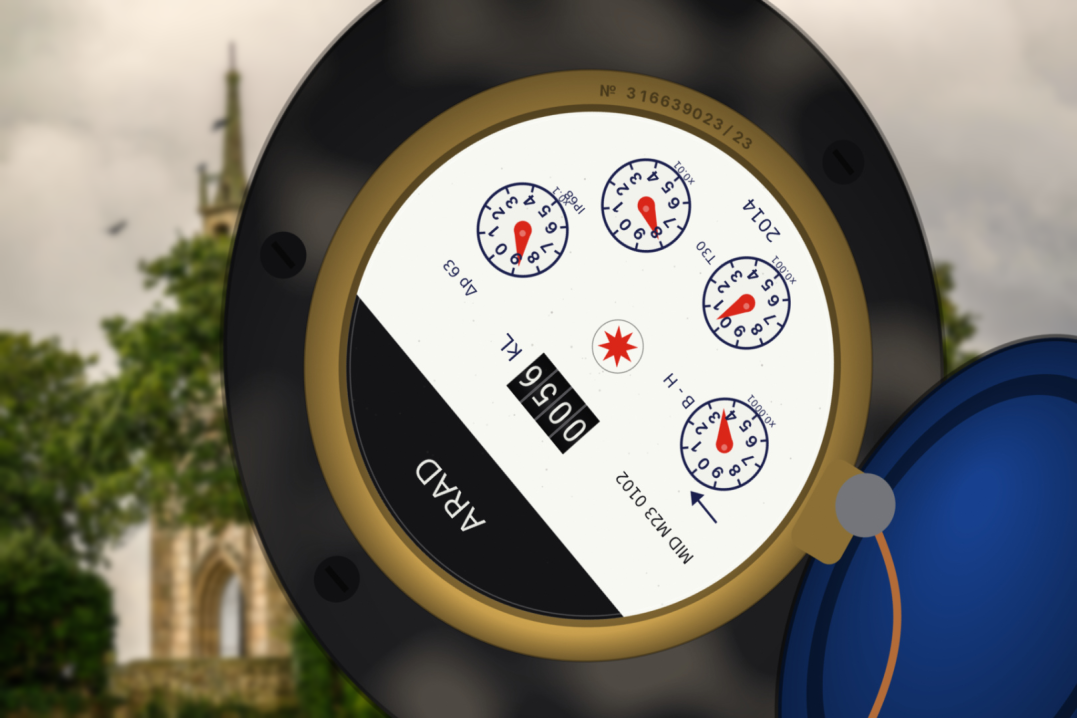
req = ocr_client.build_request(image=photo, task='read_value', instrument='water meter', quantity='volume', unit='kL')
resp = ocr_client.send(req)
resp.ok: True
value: 56.8803 kL
